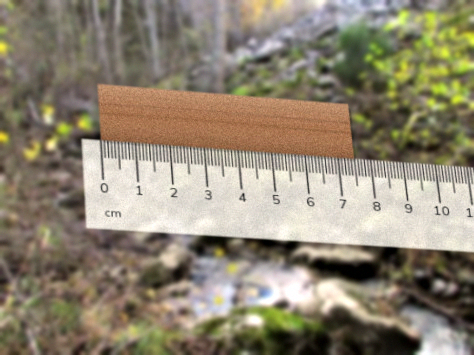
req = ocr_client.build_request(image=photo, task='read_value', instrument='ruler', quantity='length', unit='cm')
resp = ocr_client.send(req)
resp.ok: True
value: 7.5 cm
